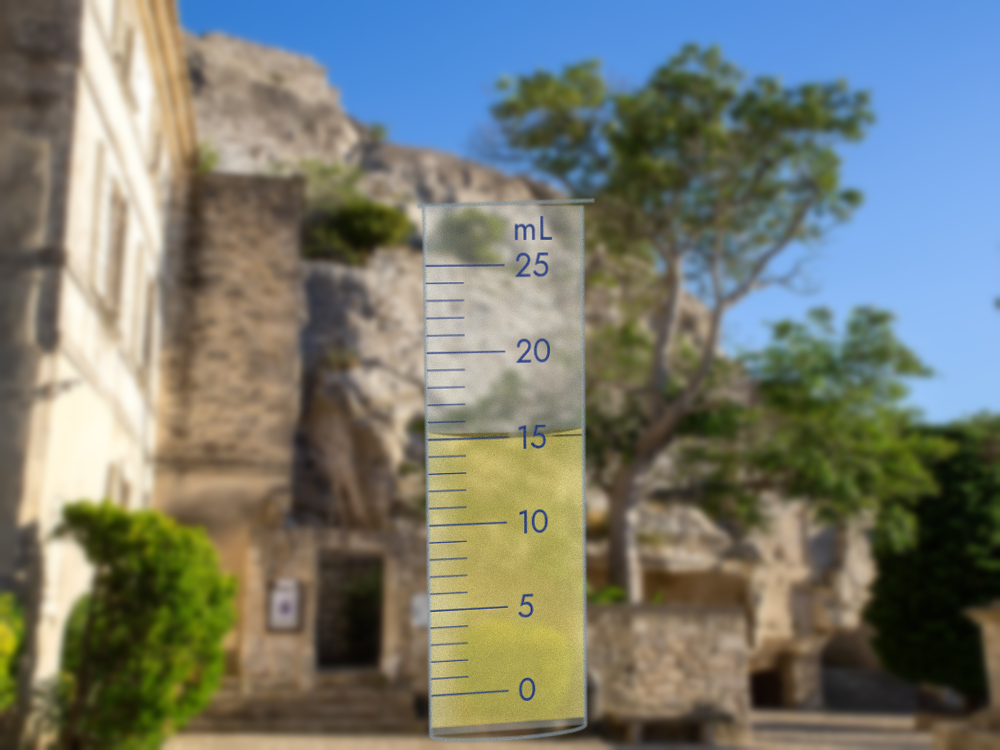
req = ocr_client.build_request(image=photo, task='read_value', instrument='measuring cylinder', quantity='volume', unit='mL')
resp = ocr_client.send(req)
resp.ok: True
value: 15 mL
